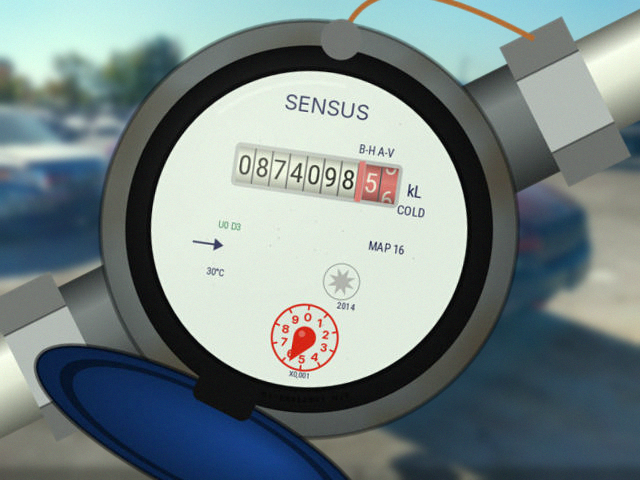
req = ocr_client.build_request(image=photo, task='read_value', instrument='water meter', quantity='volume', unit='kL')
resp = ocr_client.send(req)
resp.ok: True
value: 874098.555 kL
